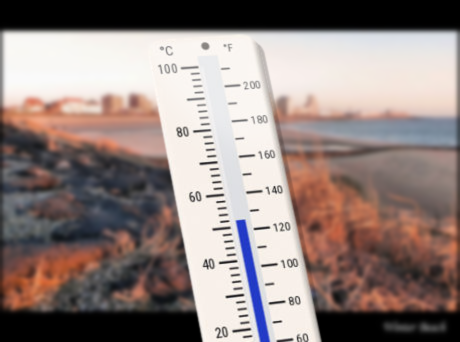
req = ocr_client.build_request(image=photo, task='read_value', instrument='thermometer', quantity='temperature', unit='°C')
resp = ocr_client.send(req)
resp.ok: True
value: 52 °C
